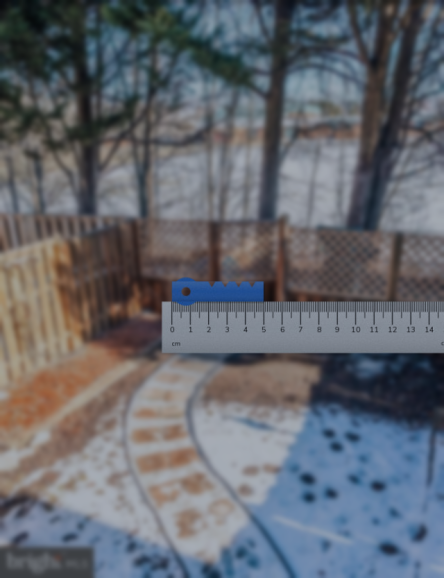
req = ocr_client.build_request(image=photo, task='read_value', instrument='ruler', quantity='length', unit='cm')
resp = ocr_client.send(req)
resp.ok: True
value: 5 cm
